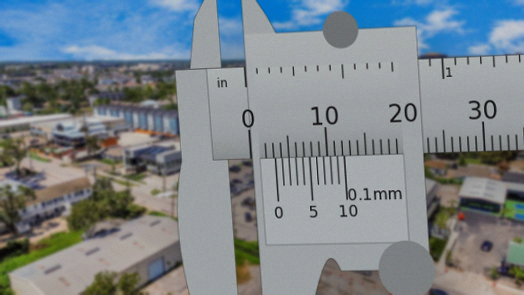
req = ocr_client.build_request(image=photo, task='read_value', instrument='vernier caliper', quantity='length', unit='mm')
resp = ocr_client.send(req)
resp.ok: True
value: 3.2 mm
